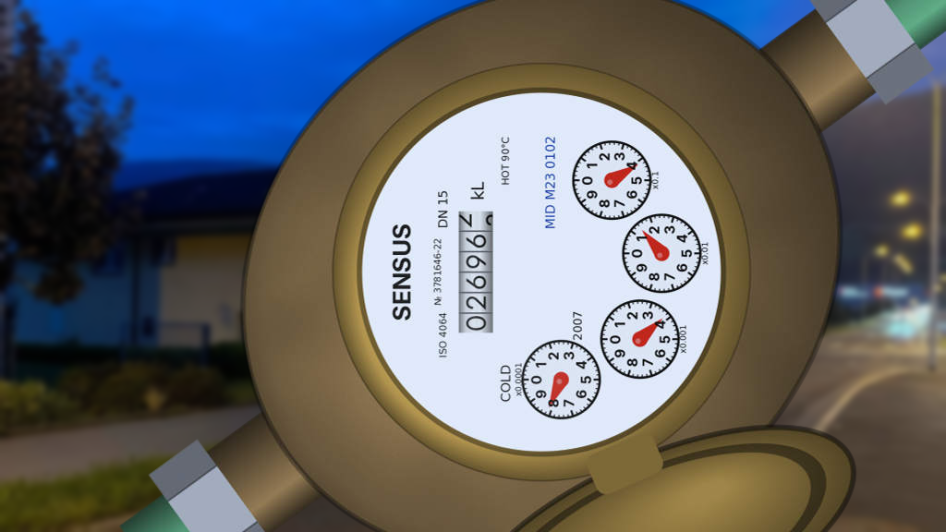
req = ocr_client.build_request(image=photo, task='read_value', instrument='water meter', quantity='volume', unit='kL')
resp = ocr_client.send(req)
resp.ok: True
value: 26962.4138 kL
